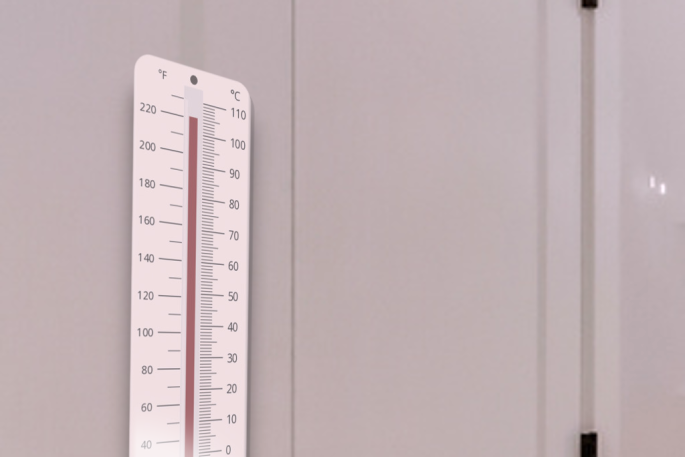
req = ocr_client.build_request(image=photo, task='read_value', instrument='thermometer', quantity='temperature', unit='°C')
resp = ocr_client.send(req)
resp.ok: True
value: 105 °C
